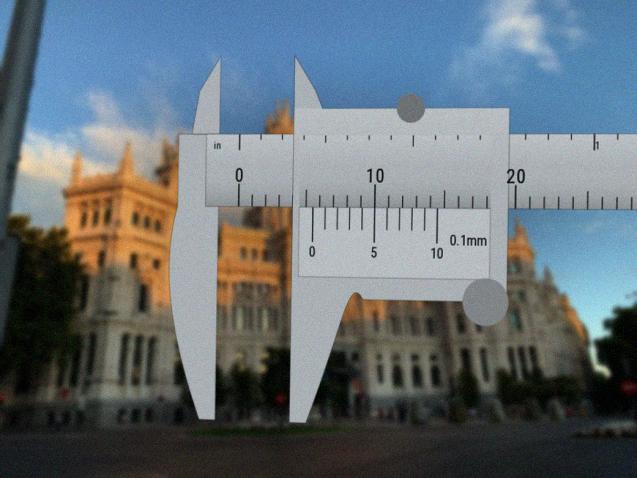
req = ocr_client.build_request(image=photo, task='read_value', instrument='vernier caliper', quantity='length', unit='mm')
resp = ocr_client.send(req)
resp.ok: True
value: 5.5 mm
